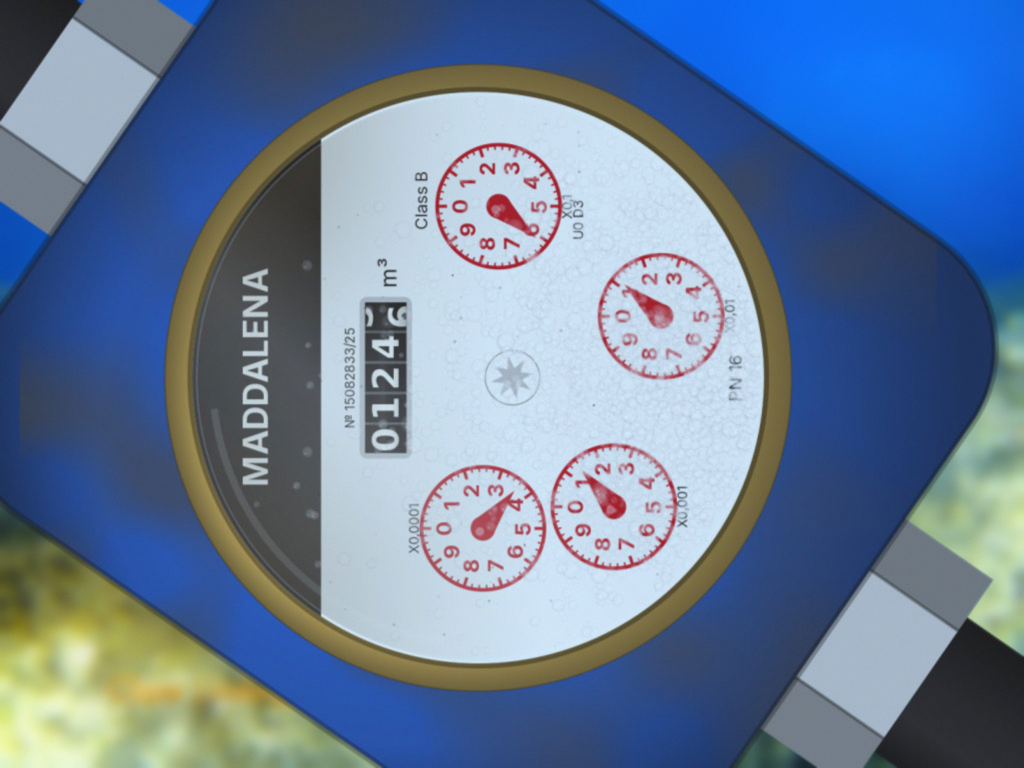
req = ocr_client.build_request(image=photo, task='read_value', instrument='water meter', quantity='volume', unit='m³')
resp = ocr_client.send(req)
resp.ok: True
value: 1245.6113 m³
